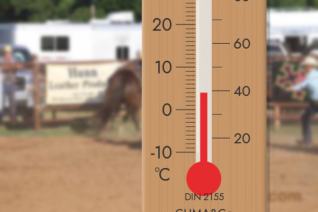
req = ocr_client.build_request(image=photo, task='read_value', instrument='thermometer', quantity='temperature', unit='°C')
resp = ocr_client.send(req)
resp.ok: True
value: 4 °C
